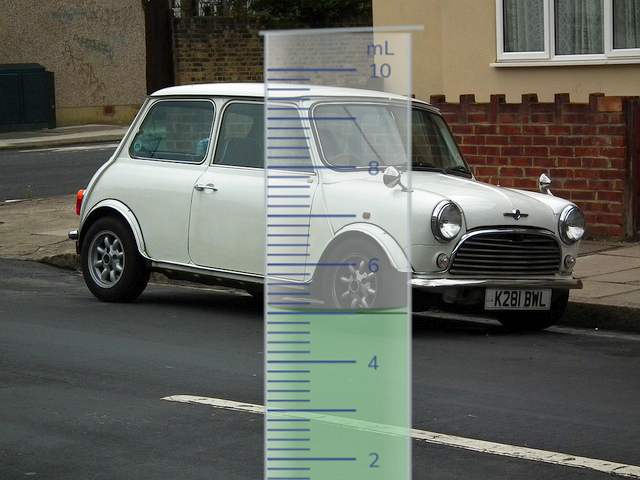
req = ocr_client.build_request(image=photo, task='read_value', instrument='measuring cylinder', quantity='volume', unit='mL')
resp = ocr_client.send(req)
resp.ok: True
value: 5 mL
